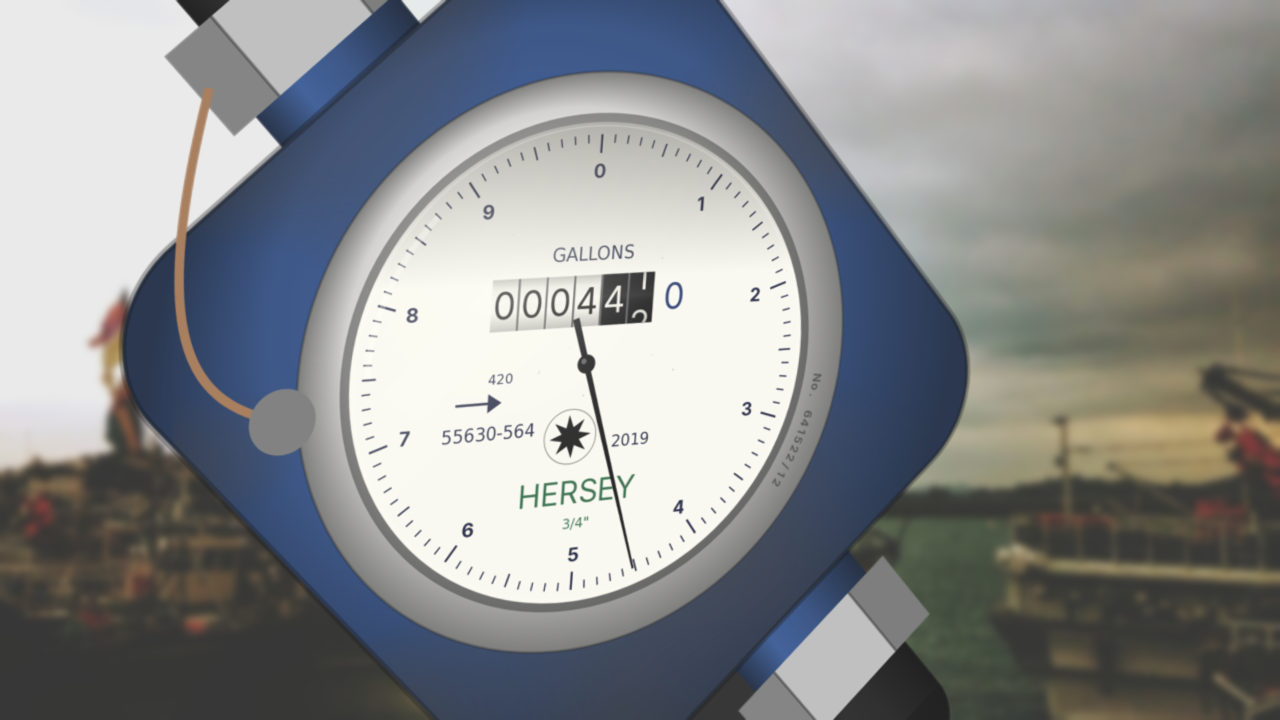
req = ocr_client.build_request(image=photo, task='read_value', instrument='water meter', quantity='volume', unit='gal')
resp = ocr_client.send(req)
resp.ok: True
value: 4414.5 gal
